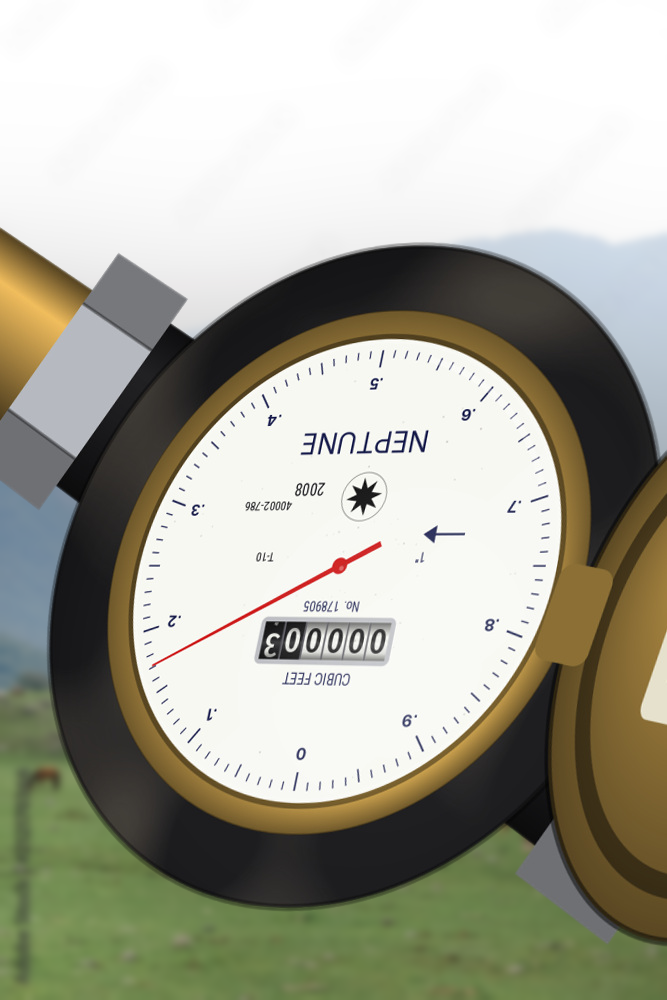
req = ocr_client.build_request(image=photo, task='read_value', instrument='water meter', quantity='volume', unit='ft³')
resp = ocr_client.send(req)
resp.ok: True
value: 3.17 ft³
